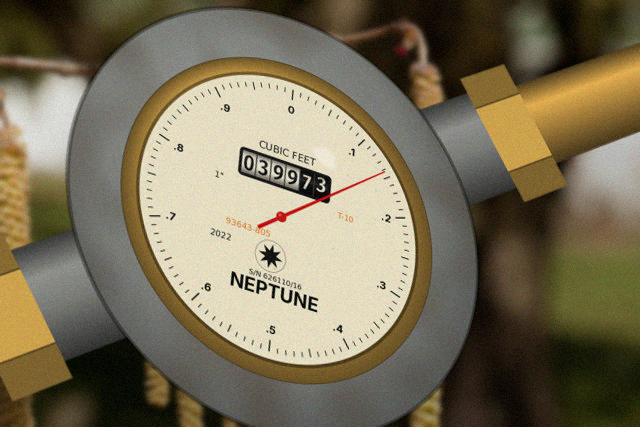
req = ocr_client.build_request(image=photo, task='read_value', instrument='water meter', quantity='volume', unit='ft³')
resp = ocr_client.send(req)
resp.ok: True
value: 39973.14 ft³
